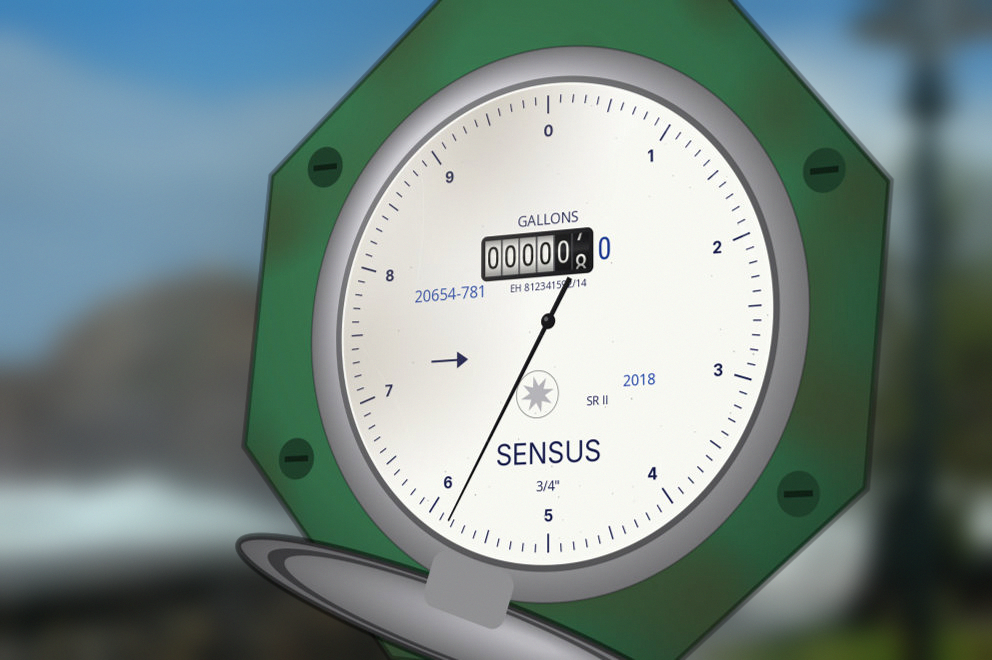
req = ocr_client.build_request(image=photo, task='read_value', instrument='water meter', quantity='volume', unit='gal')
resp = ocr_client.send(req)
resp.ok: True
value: 75.8 gal
